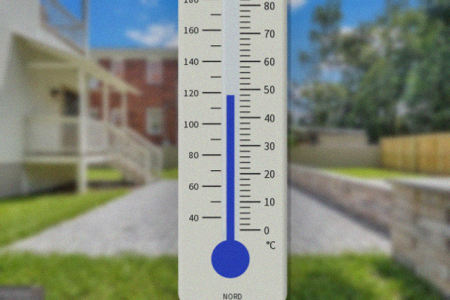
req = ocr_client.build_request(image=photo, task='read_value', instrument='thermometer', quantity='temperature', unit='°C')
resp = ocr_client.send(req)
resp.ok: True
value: 48 °C
